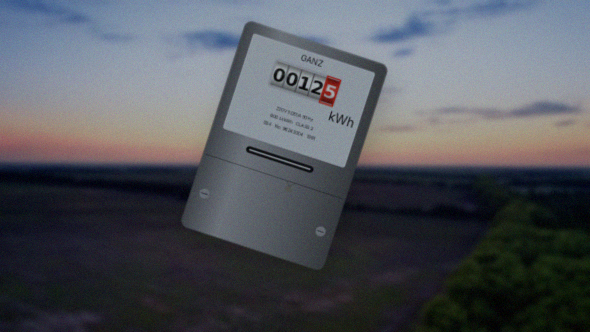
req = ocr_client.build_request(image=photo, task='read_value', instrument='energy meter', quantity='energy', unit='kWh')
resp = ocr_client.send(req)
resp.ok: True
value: 12.5 kWh
